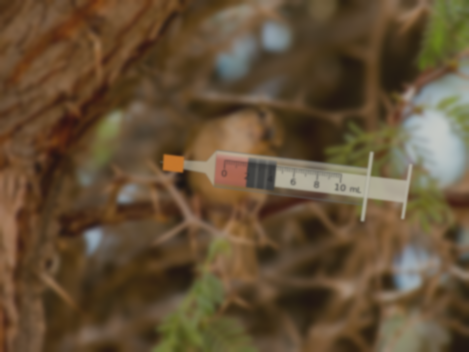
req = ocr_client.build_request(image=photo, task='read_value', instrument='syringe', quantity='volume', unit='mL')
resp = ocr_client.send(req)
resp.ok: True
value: 2 mL
